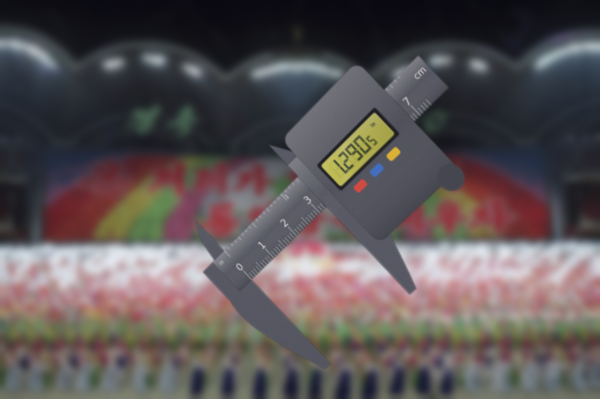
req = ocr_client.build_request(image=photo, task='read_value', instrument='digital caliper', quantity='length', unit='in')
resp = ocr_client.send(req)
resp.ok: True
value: 1.2905 in
